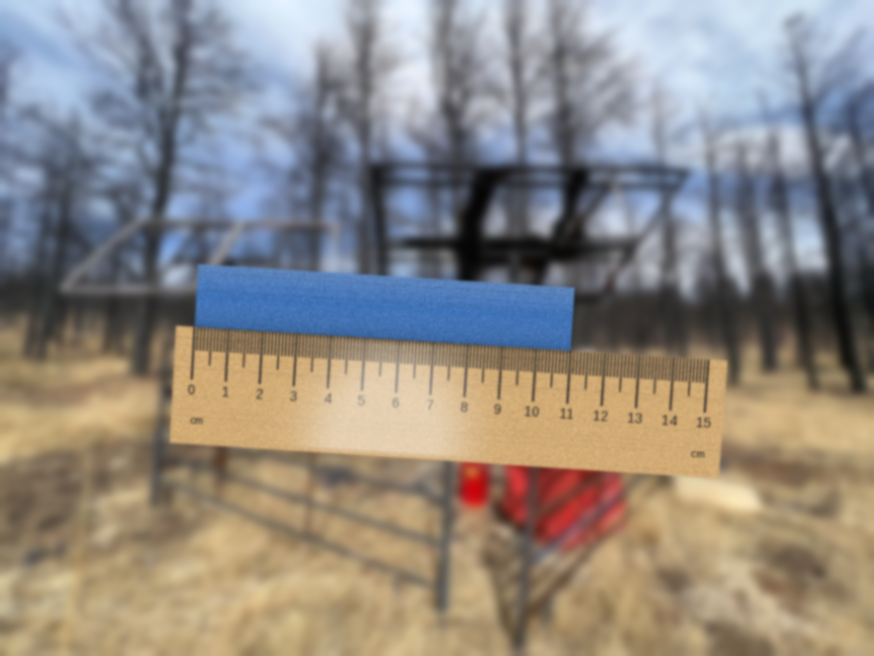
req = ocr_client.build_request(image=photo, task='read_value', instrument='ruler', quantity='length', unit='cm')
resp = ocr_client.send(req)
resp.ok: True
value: 11 cm
